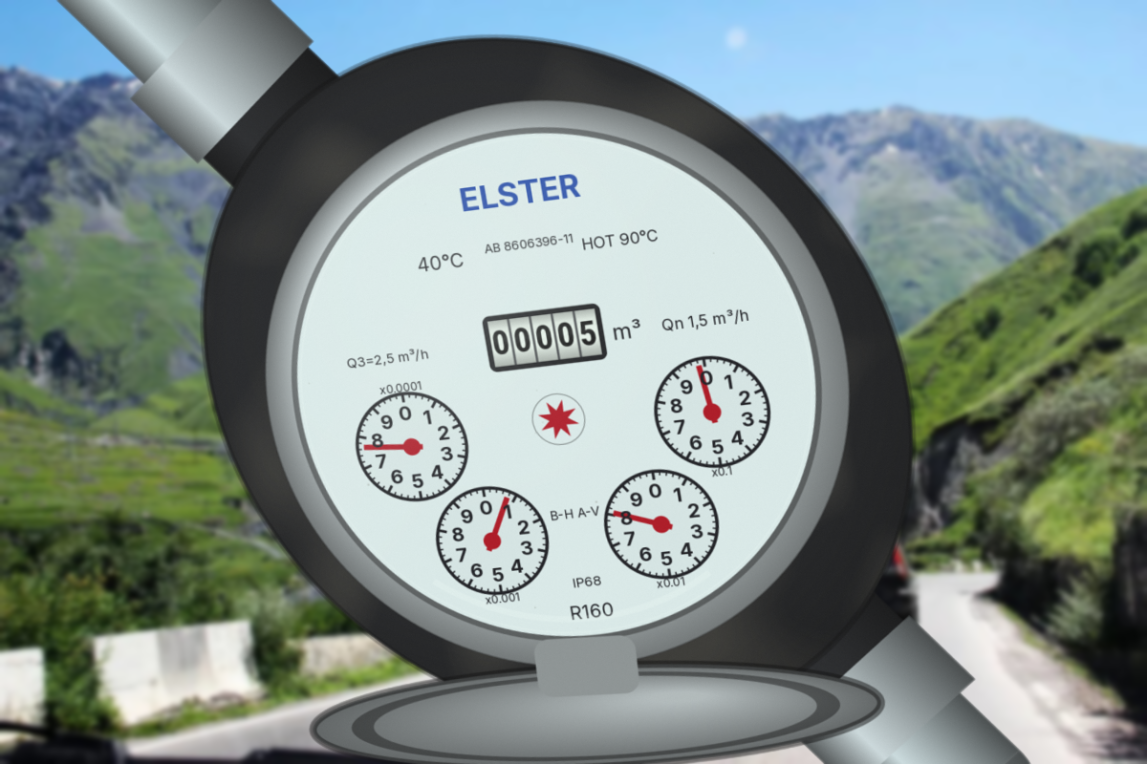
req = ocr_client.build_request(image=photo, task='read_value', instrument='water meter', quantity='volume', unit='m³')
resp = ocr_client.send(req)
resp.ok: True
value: 4.9807 m³
